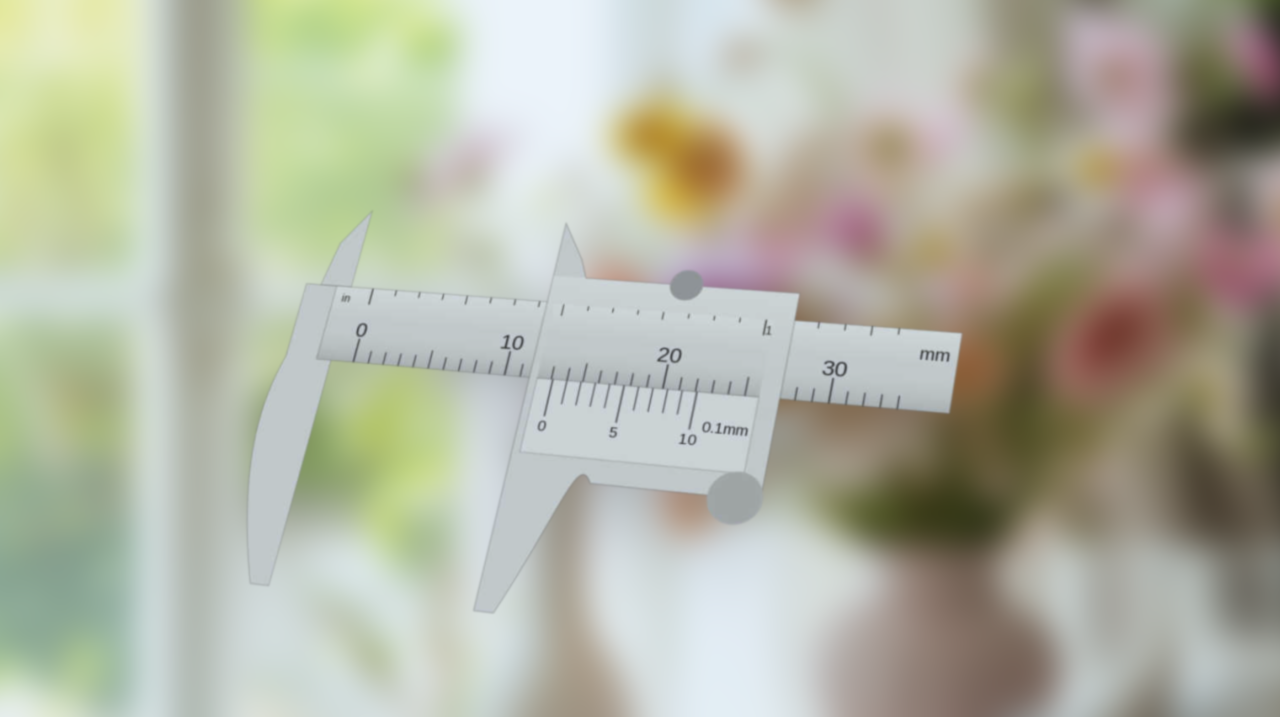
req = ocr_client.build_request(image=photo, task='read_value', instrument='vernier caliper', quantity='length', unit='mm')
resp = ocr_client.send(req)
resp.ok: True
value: 13.1 mm
